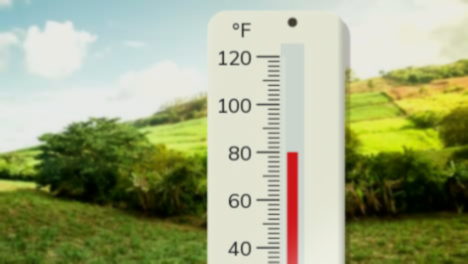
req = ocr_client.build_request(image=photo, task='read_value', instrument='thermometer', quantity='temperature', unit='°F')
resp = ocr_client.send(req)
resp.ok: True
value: 80 °F
